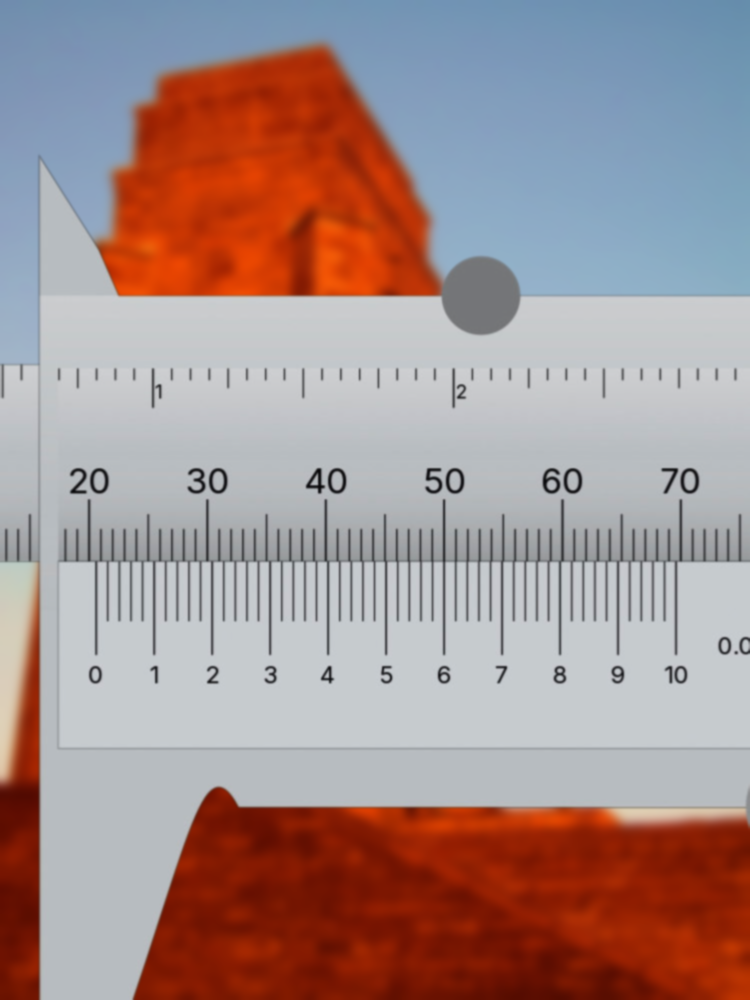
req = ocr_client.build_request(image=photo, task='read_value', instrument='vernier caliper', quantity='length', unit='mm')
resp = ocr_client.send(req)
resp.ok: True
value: 20.6 mm
